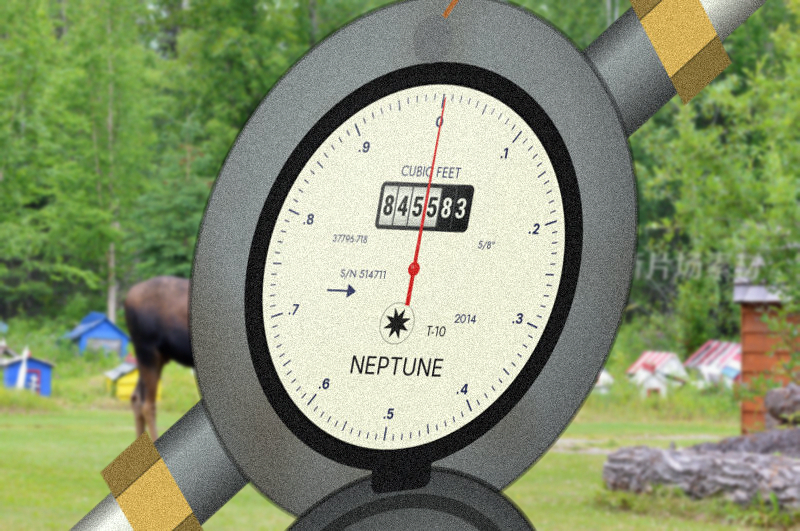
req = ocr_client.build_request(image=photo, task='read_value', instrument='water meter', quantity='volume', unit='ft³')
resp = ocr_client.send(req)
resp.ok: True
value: 845583.00 ft³
